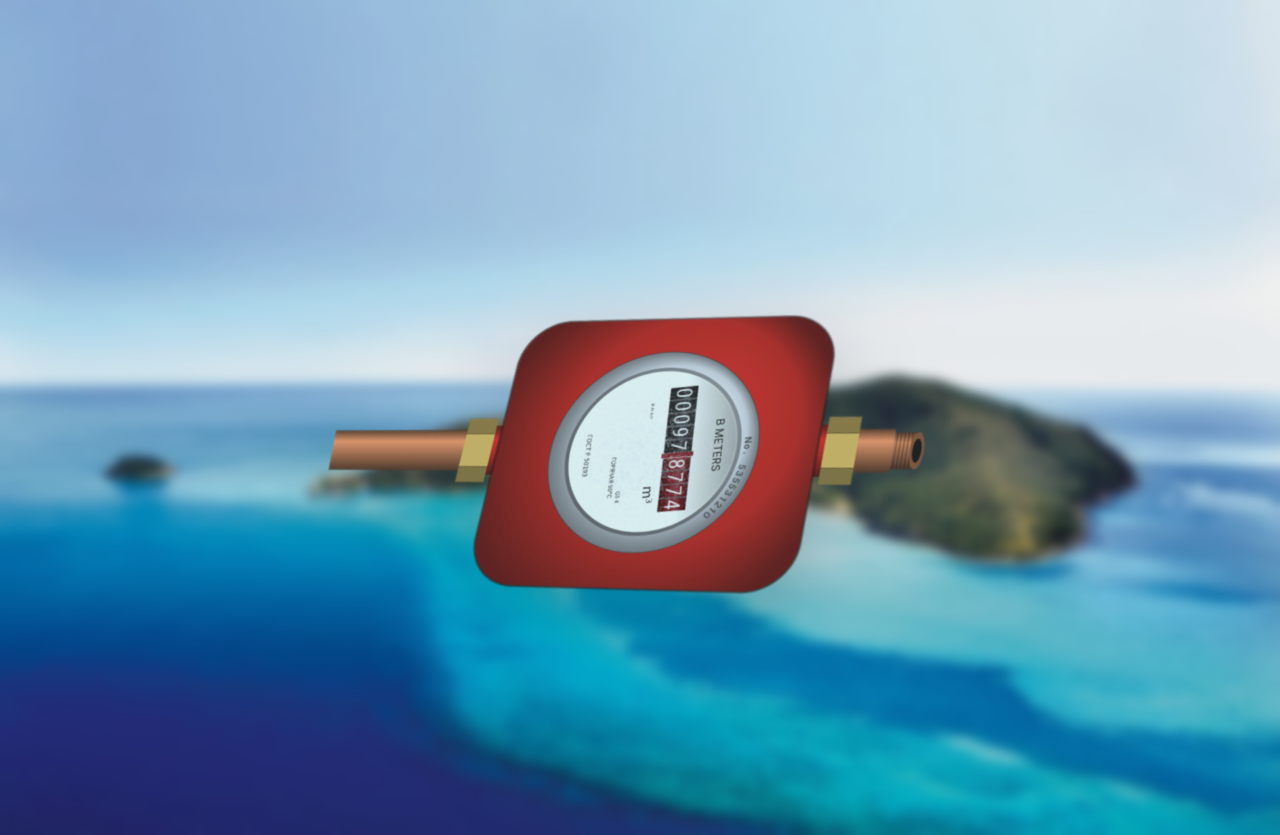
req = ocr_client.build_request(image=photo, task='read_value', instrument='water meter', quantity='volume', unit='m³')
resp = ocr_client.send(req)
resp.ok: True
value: 97.8774 m³
